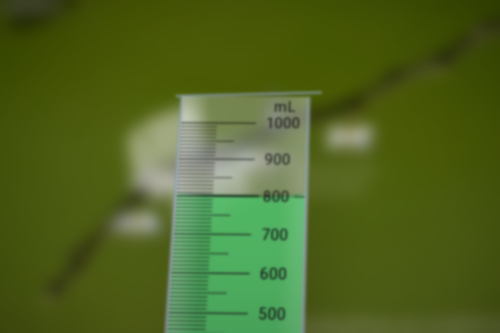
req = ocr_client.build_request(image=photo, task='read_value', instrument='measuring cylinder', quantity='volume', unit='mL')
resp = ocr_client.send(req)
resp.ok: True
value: 800 mL
